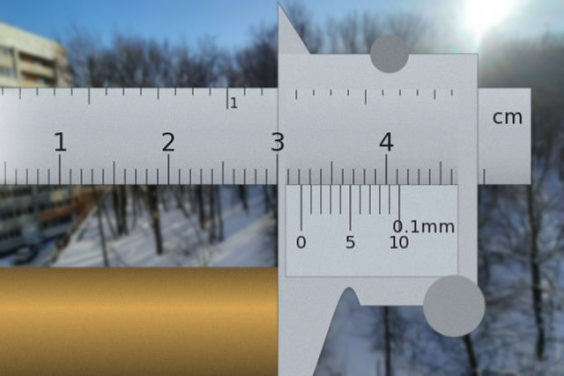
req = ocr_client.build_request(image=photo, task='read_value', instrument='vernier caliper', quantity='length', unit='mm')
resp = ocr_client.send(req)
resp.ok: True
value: 32.2 mm
